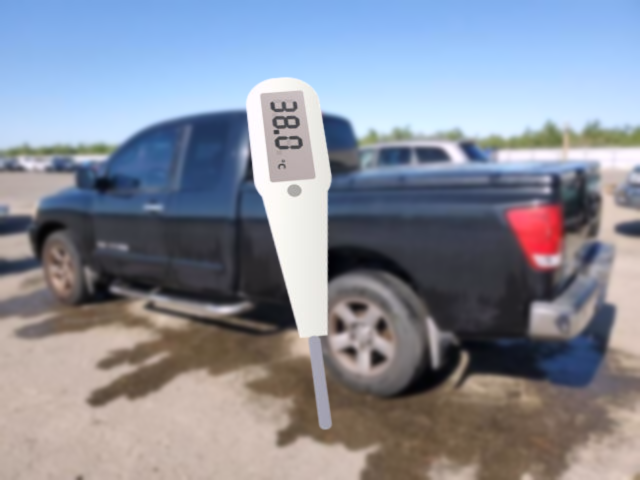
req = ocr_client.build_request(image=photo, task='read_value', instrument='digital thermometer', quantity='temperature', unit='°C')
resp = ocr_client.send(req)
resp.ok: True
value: 38.0 °C
